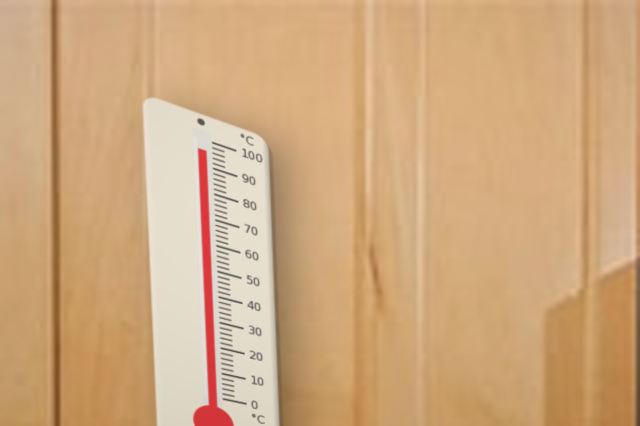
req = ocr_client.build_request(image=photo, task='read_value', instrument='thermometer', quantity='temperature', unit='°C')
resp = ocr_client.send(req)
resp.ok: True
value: 96 °C
